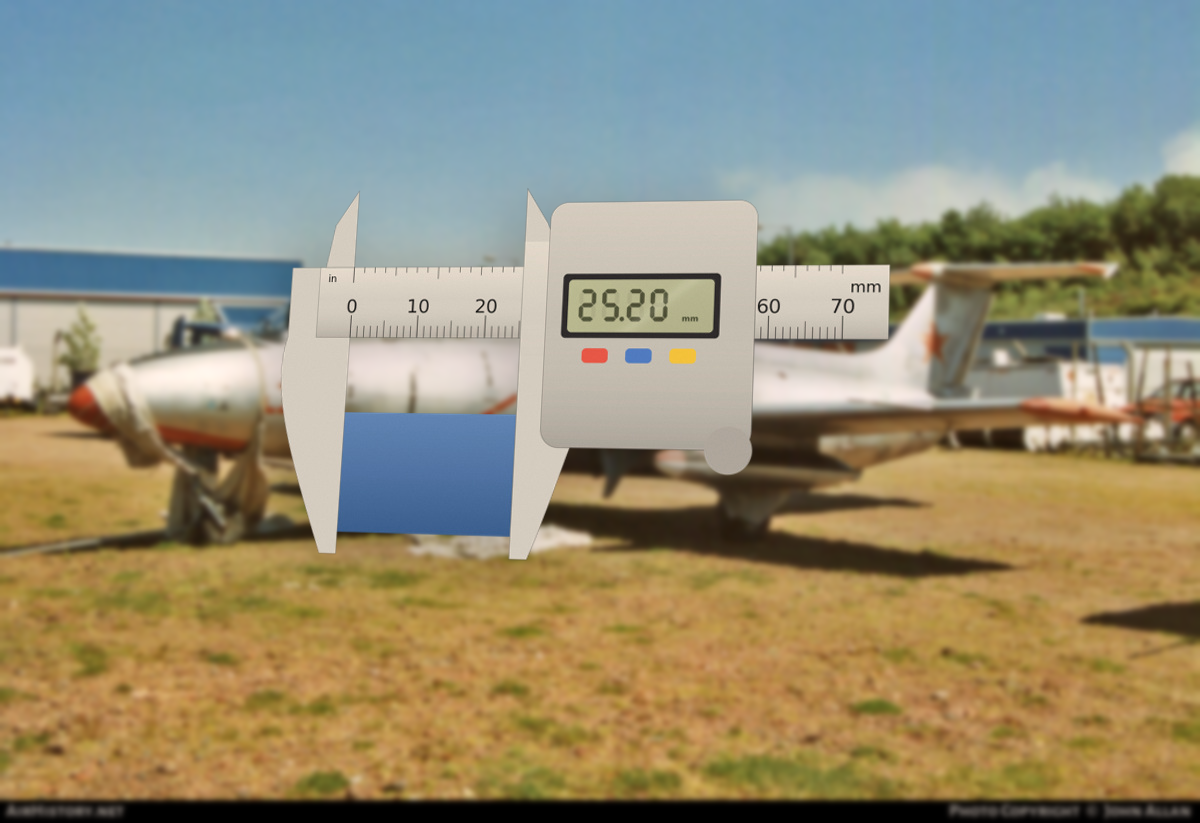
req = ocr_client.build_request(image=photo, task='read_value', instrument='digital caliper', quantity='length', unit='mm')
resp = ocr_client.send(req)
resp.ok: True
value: 25.20 mm
